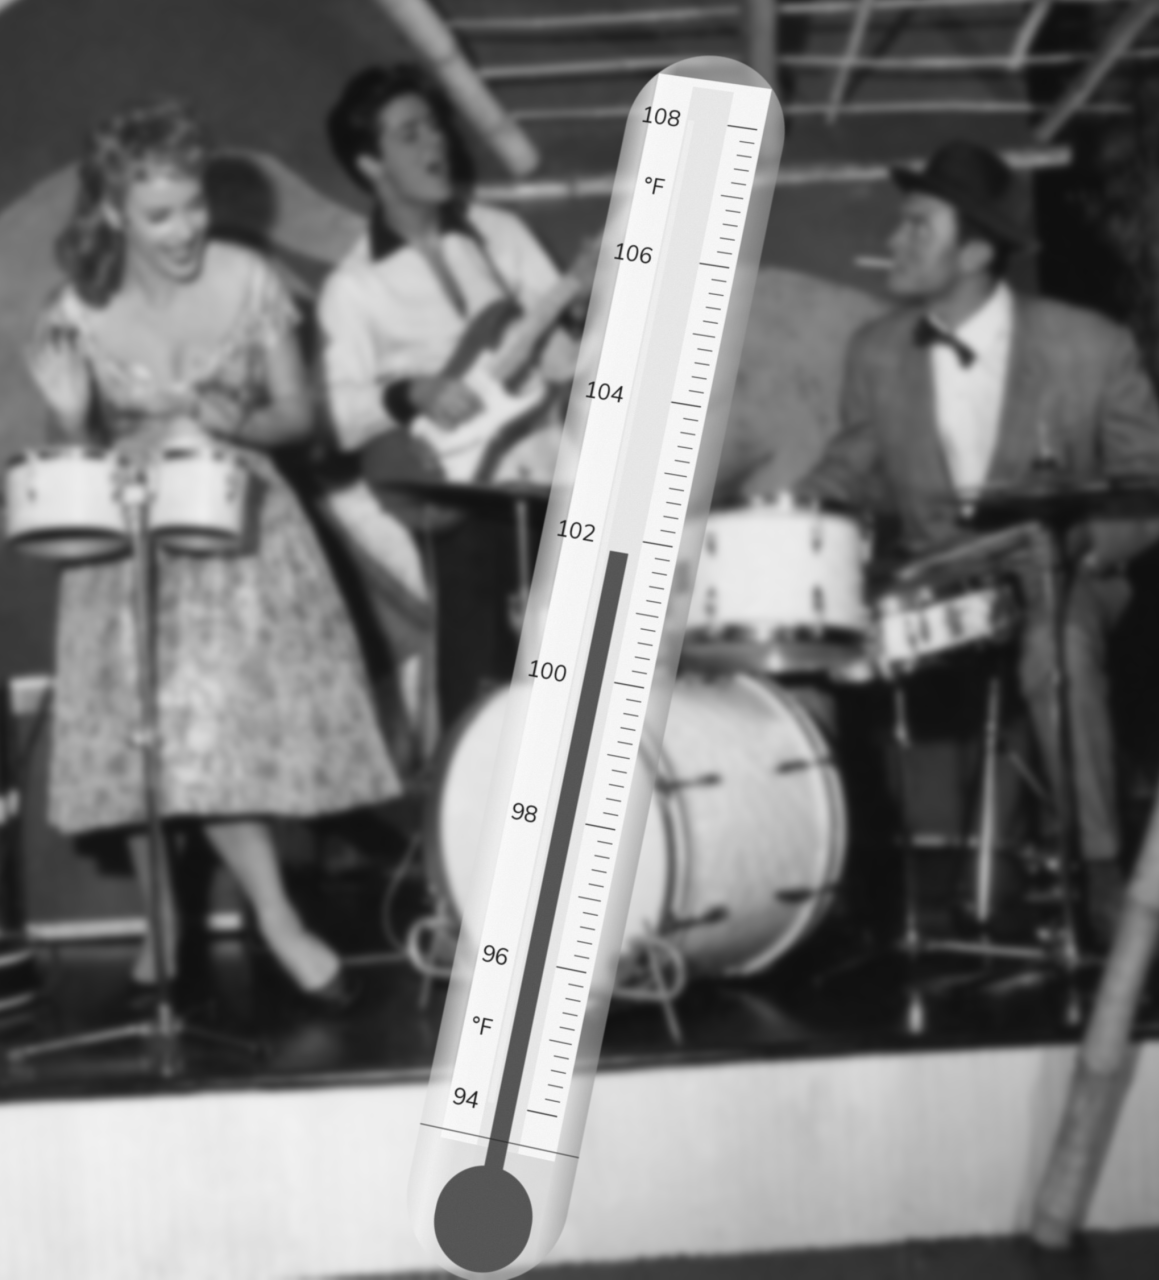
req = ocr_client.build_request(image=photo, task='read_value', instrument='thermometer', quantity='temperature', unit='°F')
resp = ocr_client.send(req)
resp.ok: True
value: 101.8 °F
